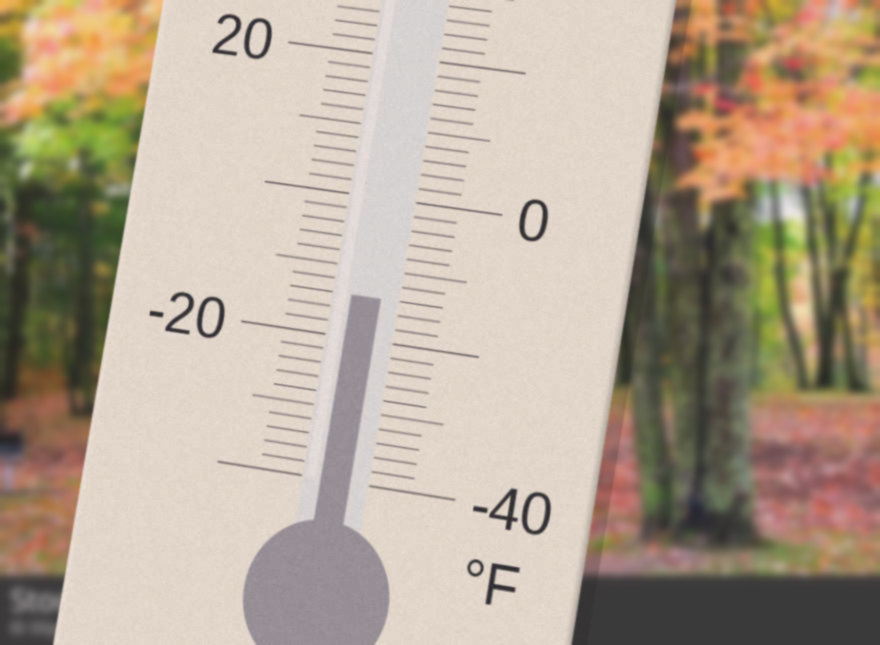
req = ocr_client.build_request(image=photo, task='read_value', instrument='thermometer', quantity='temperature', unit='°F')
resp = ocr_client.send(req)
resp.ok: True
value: -14 °F
